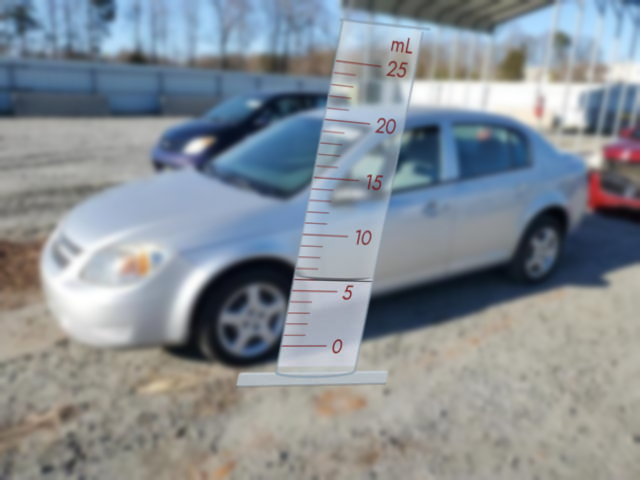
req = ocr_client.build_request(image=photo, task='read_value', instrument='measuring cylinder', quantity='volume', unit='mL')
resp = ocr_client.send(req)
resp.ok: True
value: 6 mL
